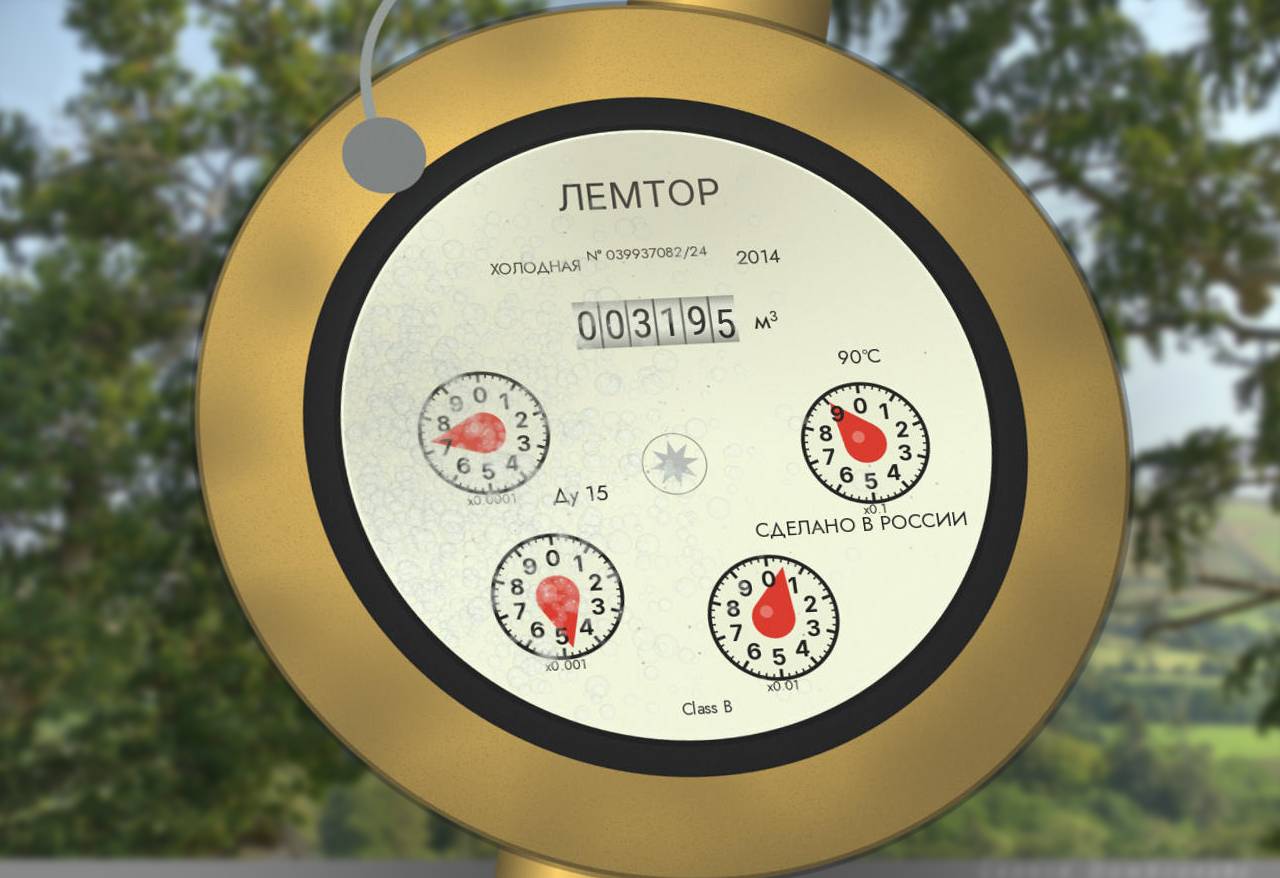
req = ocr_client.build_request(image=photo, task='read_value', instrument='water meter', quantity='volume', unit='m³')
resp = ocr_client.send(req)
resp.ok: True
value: 3194.9047 m³
